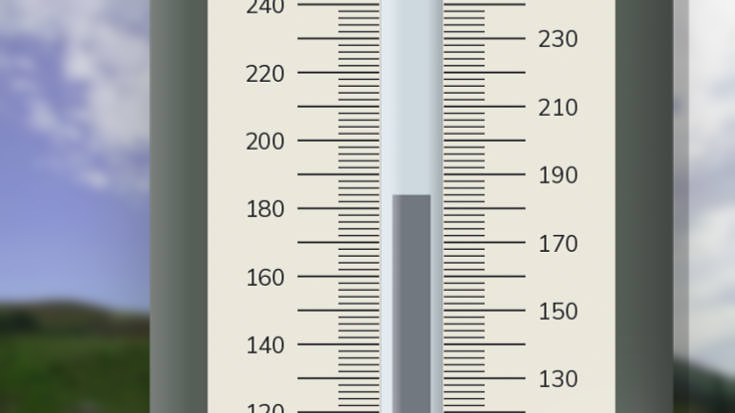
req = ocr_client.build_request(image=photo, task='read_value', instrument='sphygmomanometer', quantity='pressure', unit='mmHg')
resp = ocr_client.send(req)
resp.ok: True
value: 184 mmHg
